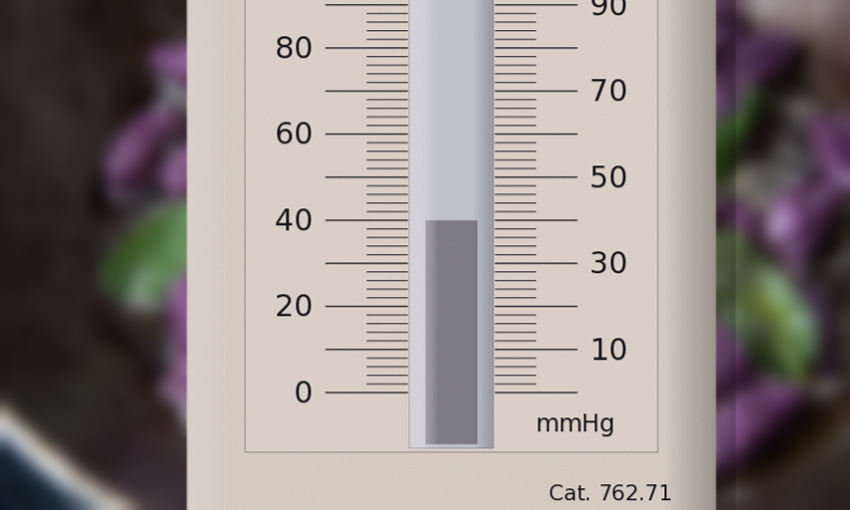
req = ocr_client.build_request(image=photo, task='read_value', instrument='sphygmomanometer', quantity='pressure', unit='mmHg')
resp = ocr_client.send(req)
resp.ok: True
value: 40 mmHg
